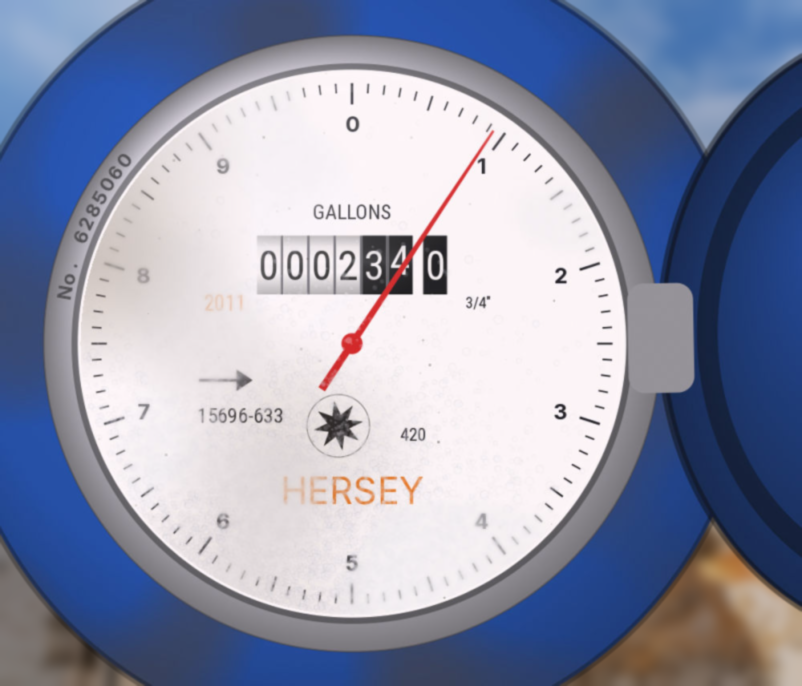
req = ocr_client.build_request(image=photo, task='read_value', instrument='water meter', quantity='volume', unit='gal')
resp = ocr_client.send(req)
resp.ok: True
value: 2340.9 gal
